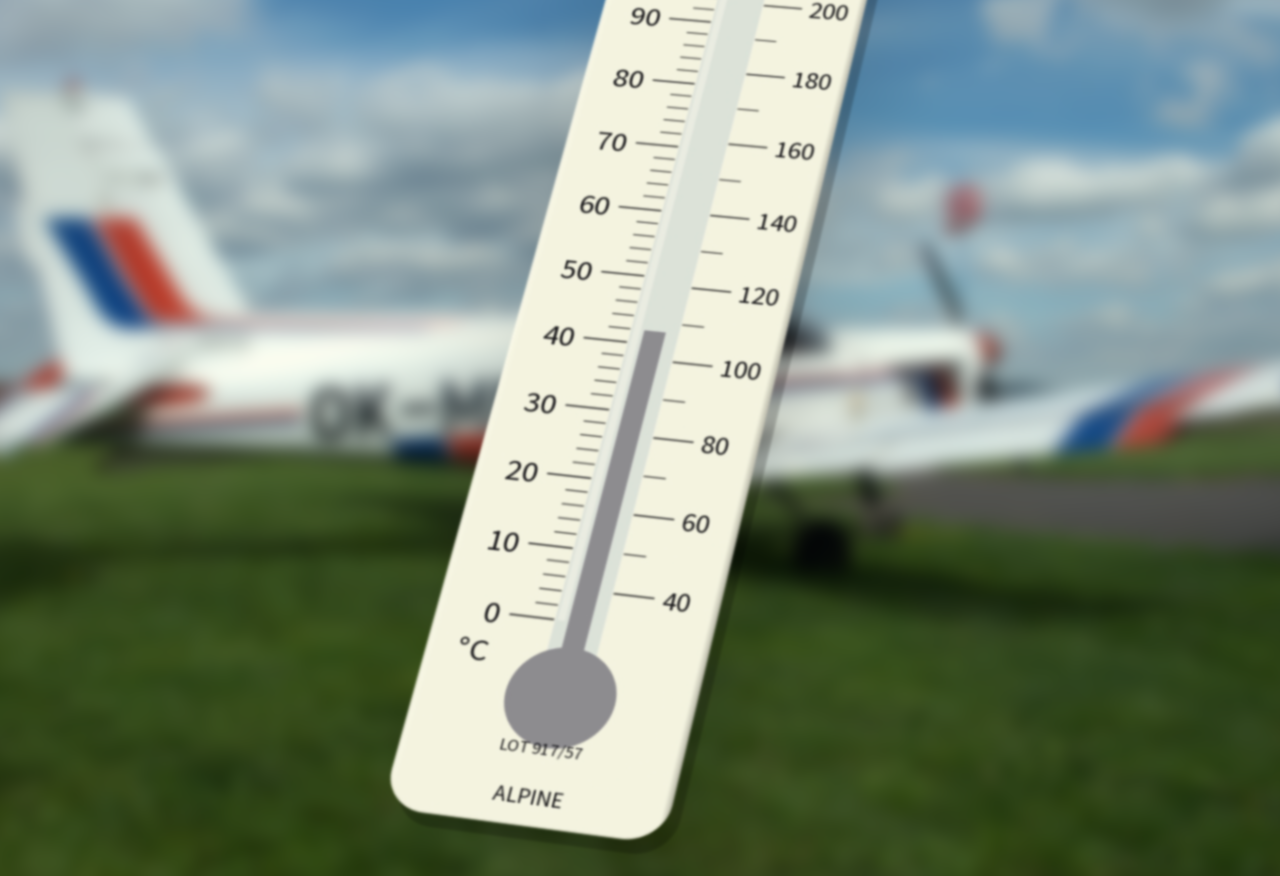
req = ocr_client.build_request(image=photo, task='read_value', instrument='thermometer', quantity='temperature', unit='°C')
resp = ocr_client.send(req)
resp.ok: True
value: 42 °C
